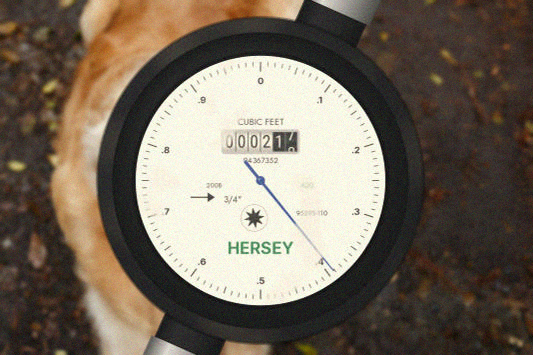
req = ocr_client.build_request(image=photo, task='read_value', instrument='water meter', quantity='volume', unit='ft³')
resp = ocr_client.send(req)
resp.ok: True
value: 217.39 ft³
